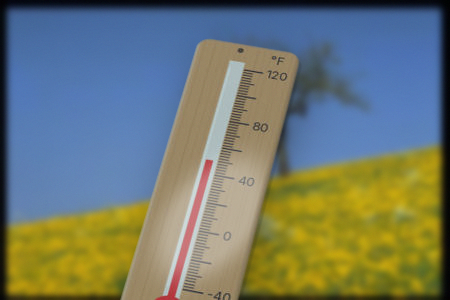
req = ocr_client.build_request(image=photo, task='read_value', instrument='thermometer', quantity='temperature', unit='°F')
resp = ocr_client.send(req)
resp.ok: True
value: 50 °F
